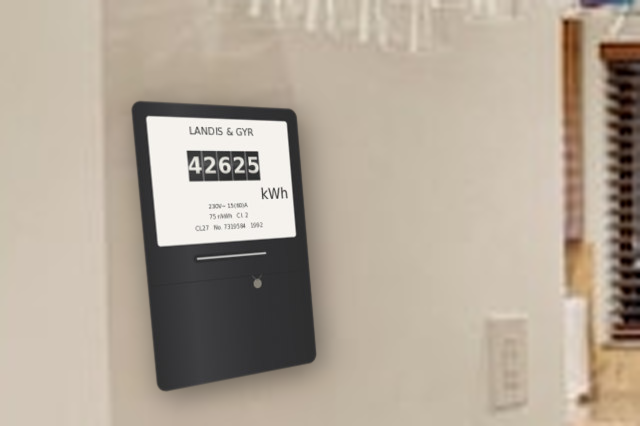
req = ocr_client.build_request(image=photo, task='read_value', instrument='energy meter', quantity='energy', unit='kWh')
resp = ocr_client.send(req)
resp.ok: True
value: 42625 kWh
